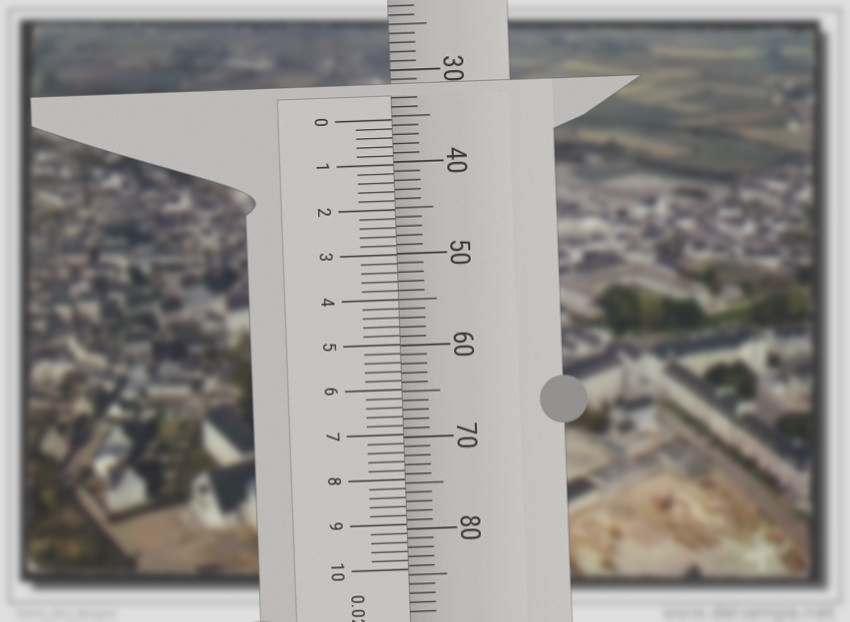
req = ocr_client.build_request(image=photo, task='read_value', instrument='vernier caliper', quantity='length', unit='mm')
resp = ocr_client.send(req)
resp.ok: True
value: 35.4 mm
